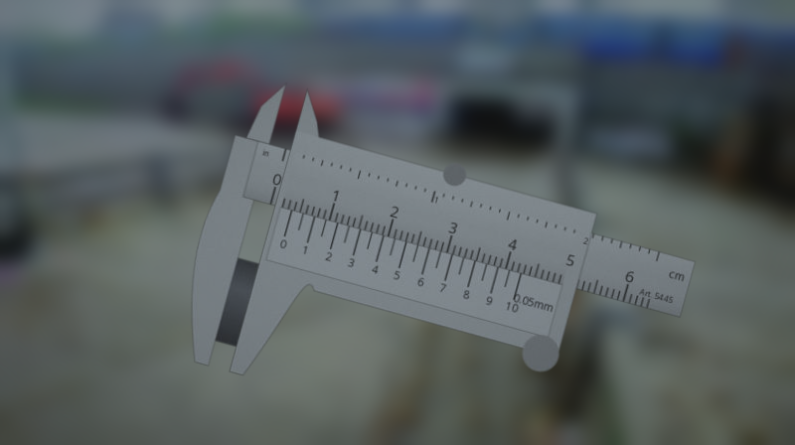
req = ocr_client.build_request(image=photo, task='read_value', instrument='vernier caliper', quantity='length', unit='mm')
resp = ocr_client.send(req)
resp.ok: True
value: 3.6 mm
